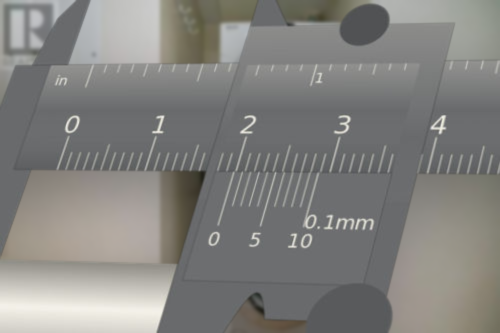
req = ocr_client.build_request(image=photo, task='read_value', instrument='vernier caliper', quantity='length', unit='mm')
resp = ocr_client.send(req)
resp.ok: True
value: 19.8 mm
